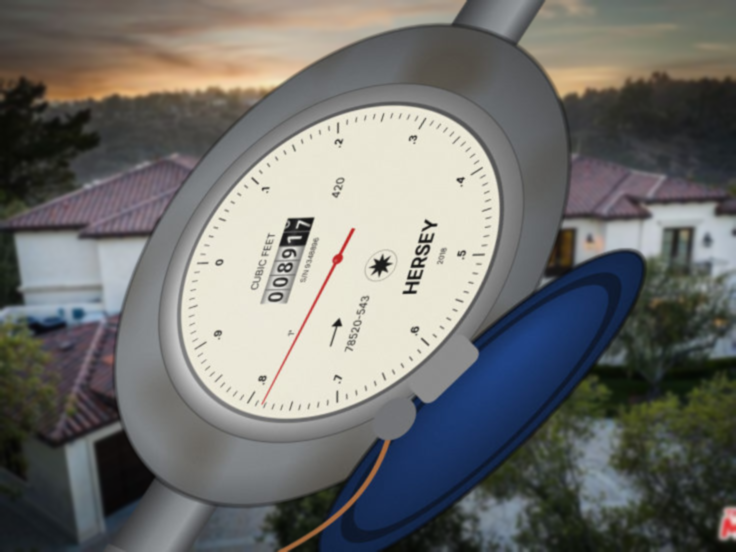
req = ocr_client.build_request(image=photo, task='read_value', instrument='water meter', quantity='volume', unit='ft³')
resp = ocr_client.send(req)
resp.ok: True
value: 8916.78 ft³
